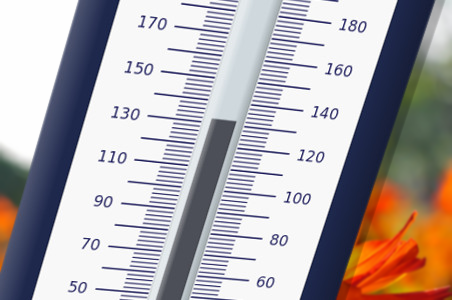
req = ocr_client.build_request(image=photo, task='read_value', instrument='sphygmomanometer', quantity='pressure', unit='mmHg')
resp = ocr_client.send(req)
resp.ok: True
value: 132 mmHg
